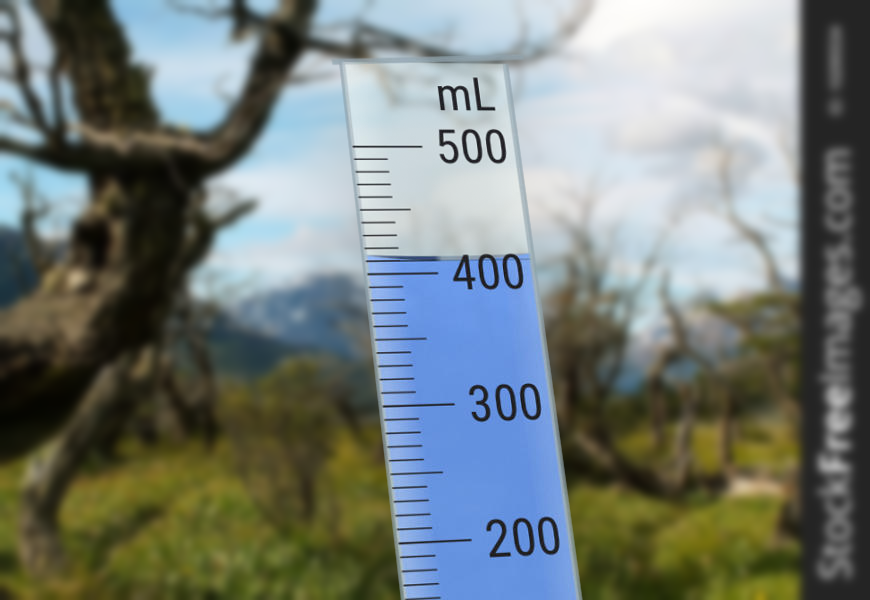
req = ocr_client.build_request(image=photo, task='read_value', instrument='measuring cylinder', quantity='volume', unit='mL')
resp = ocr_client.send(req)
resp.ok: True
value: 410 mL
